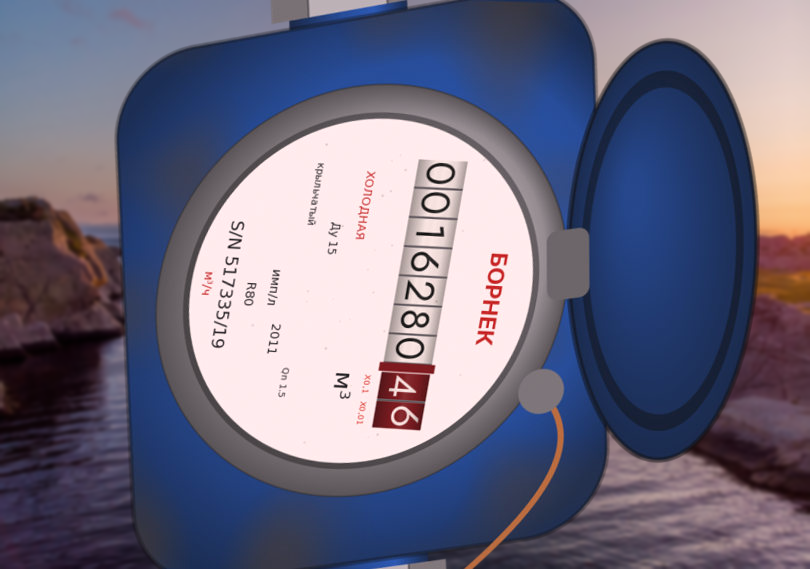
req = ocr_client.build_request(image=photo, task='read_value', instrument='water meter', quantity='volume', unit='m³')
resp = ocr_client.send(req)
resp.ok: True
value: 16280.46 m³
